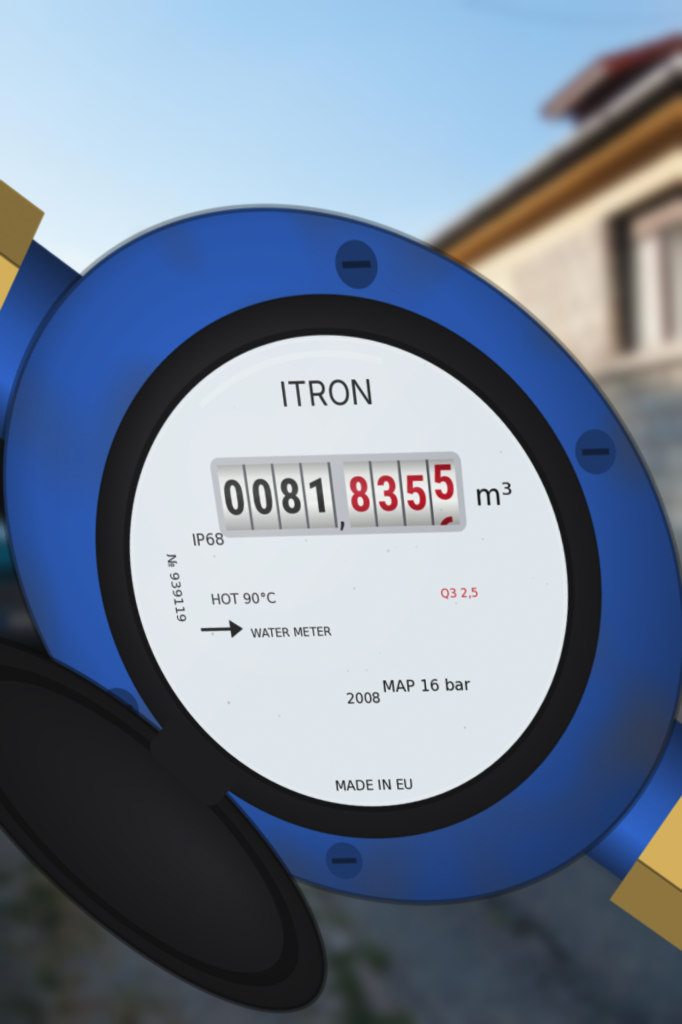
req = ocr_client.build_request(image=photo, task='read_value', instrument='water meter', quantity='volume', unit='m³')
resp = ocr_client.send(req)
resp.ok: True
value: 81.8355 m³
